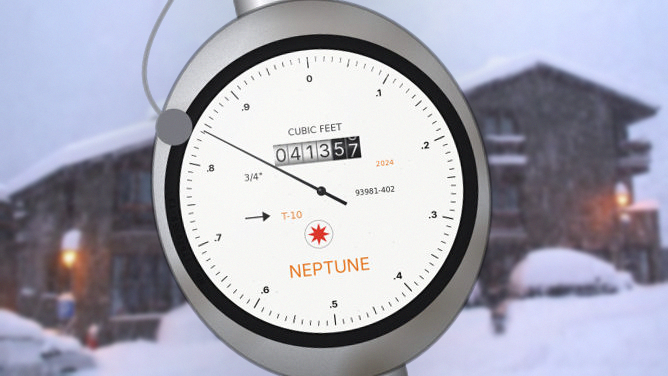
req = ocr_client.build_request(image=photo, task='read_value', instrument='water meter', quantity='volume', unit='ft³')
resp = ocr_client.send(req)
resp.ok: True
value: 41356.84 ft³
